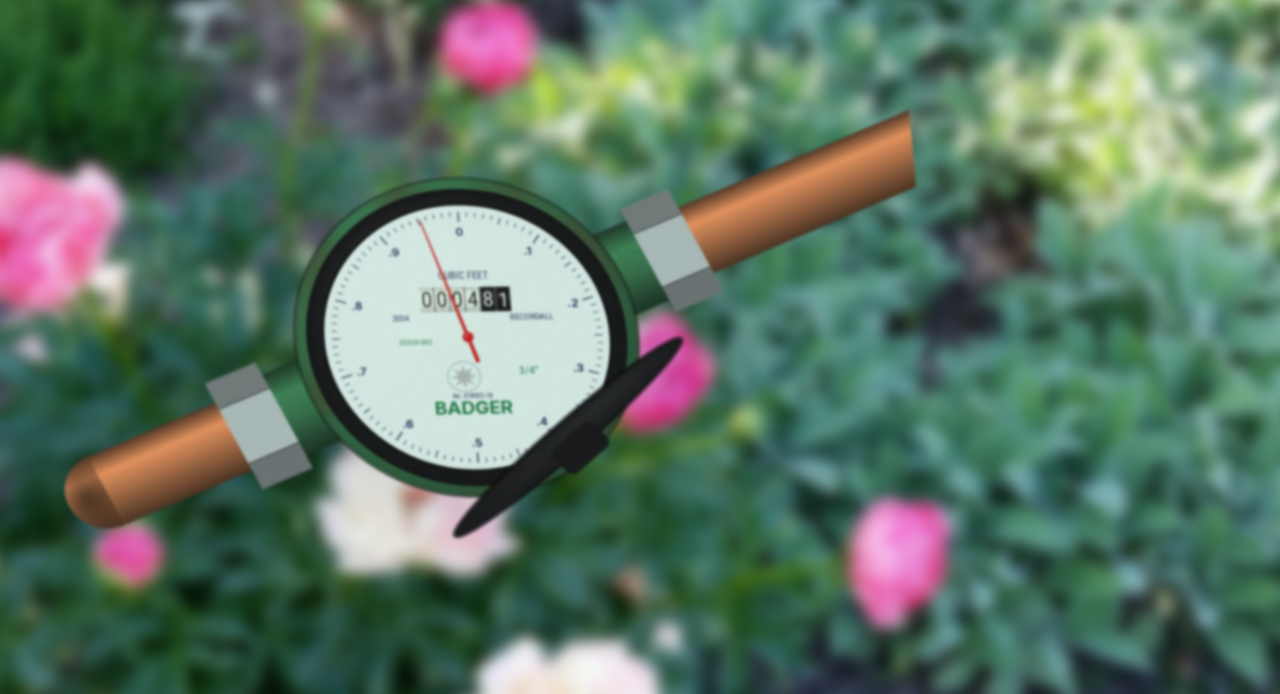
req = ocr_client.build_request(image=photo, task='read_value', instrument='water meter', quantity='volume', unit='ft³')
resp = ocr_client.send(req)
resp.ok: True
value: 480.95 ft³
